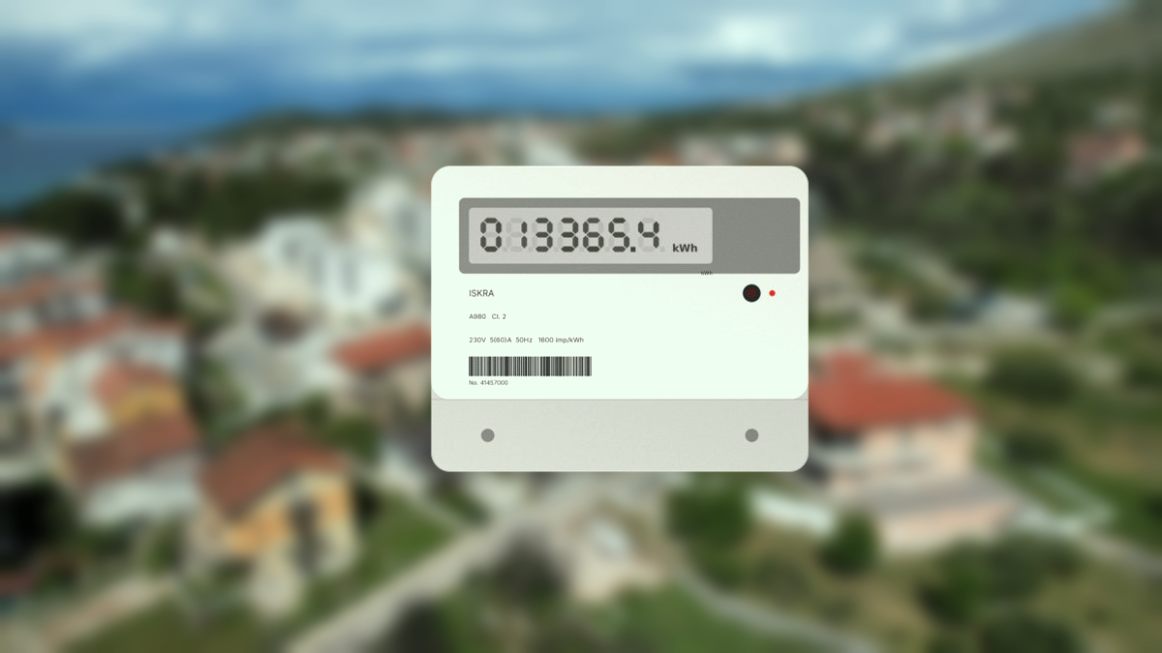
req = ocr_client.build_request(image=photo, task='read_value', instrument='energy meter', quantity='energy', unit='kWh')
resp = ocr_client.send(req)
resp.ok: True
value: 13365.4 kWh
